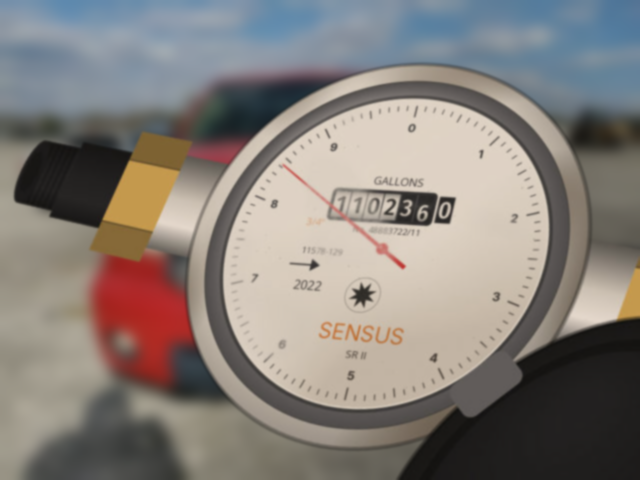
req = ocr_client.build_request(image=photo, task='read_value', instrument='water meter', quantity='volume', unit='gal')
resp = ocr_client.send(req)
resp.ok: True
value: 1102358.4 gal
